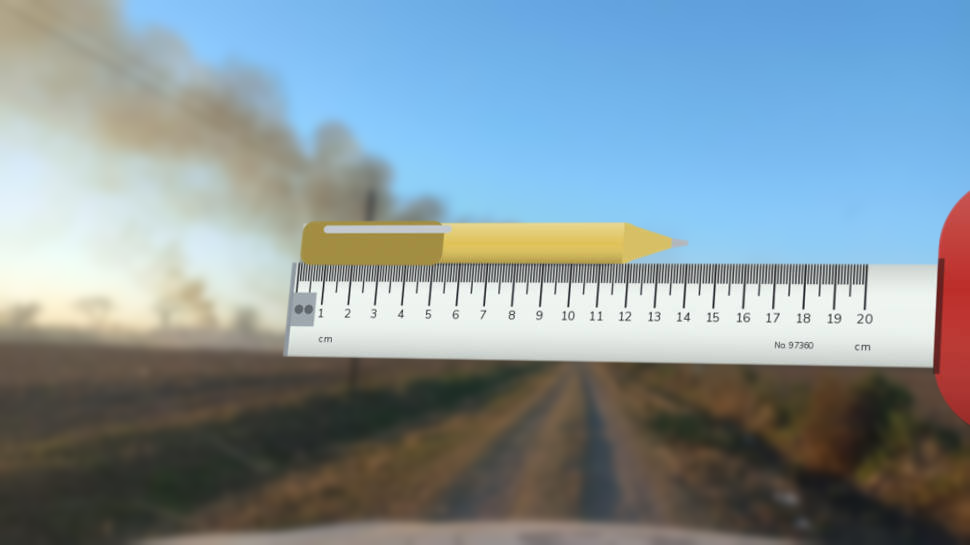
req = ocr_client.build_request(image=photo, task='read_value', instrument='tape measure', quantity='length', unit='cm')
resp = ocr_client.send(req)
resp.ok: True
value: 14 cm
